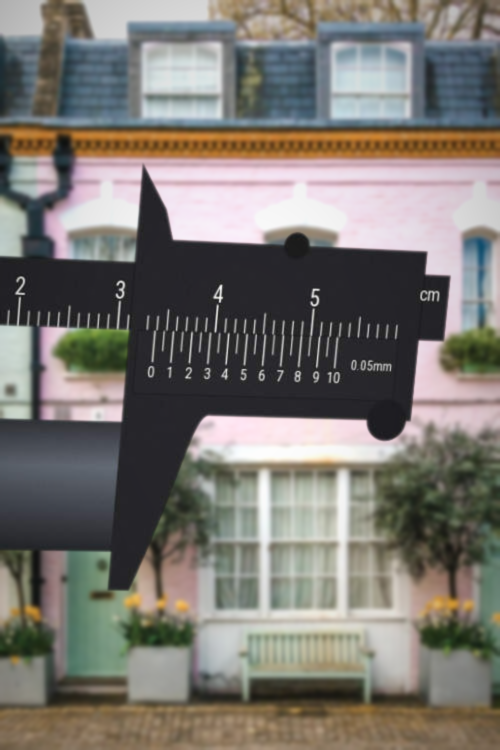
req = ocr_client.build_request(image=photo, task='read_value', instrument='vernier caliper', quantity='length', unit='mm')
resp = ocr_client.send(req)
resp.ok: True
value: 33.8 mm
